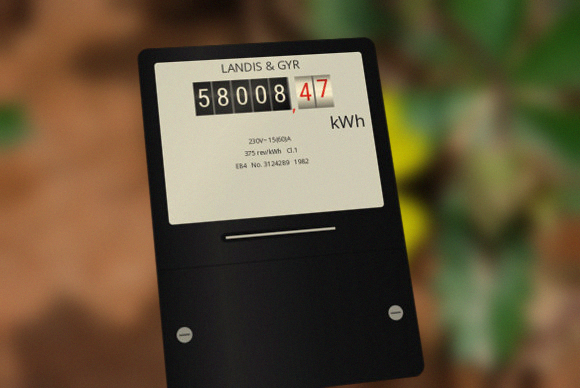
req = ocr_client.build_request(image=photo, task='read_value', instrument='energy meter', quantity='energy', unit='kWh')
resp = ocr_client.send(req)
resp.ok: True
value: 58008.47 kWh
